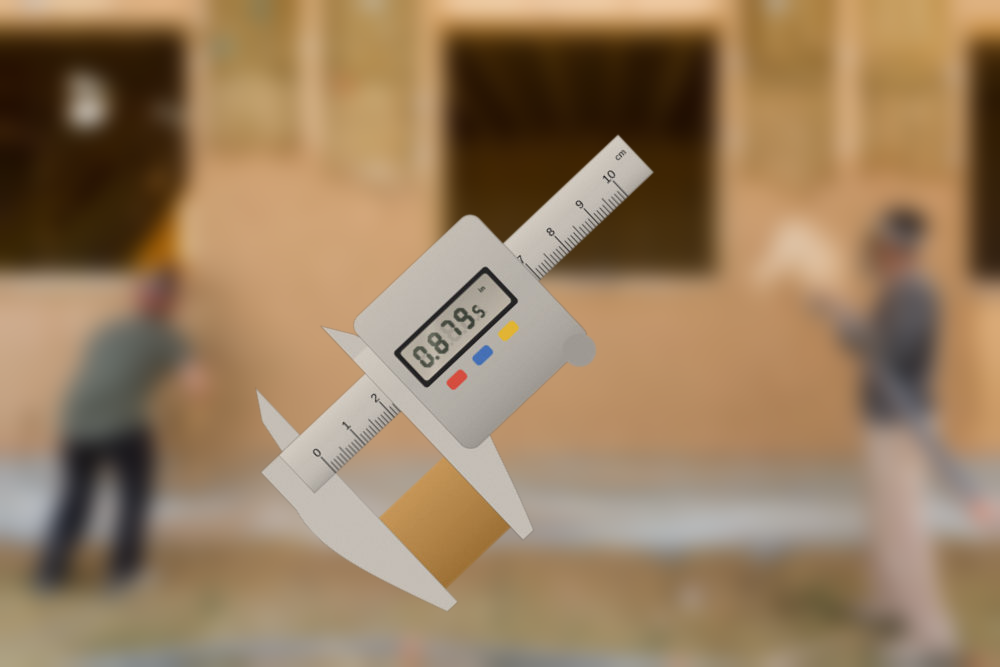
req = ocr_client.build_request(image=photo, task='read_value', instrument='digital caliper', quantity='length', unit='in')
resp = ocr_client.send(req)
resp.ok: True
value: 0.8795 in
